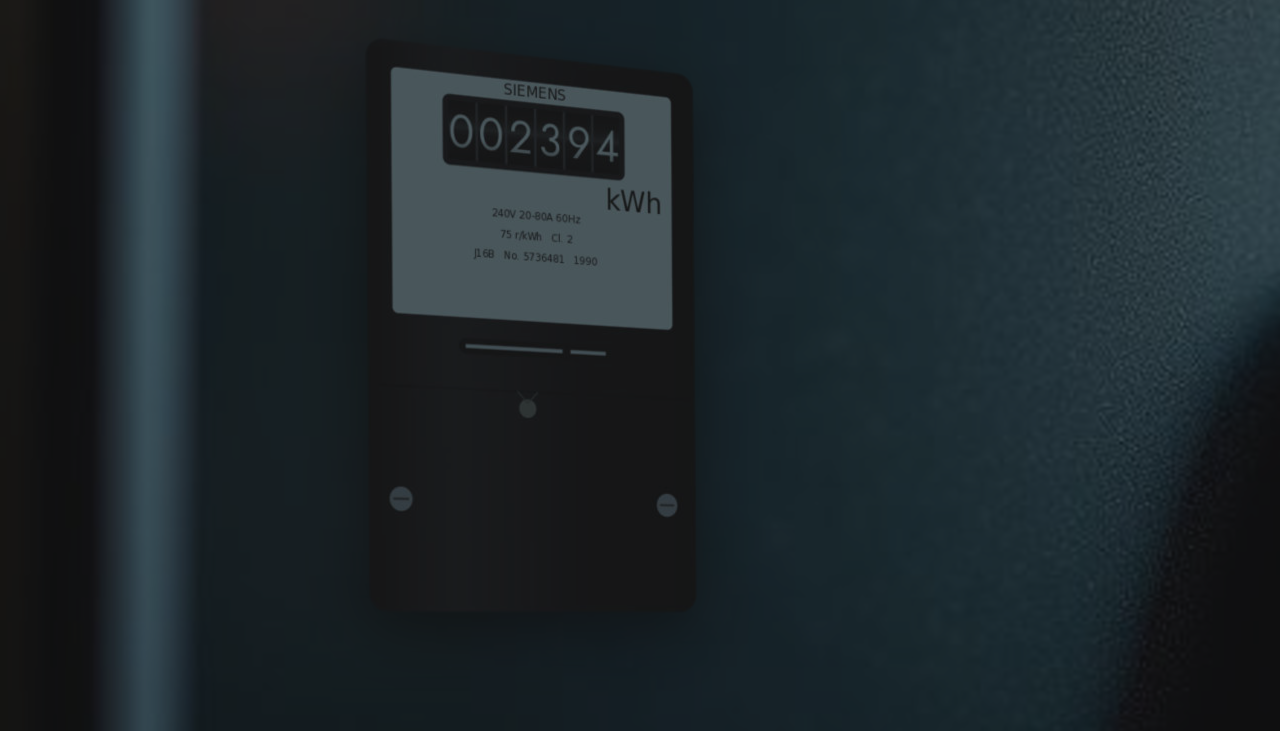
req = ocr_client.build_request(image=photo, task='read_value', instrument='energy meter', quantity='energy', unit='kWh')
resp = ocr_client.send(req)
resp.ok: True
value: 2394 kWh
